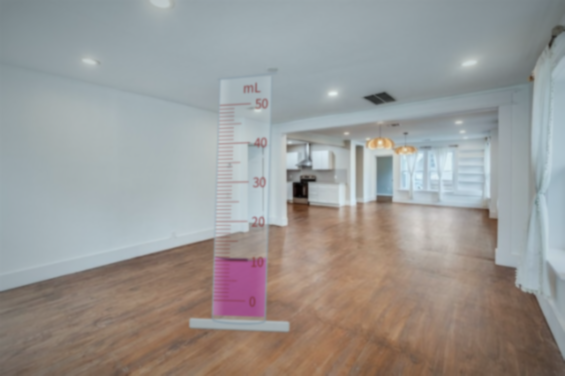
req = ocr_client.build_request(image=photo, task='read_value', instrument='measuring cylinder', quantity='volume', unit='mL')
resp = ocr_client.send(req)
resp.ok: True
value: 10 mL
